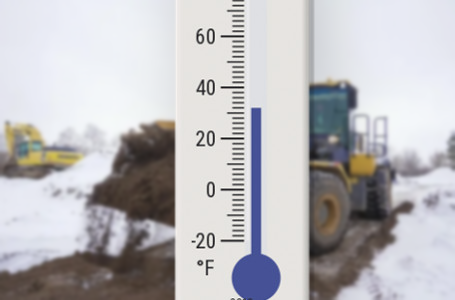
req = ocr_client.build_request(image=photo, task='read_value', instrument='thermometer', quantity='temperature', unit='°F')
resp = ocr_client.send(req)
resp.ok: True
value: 32 °F
